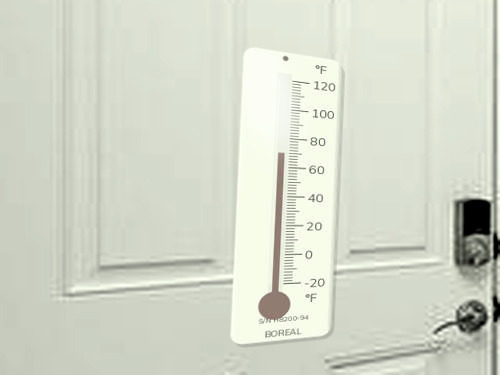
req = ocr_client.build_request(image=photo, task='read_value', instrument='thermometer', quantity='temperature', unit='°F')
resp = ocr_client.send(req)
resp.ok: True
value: 70 °F
